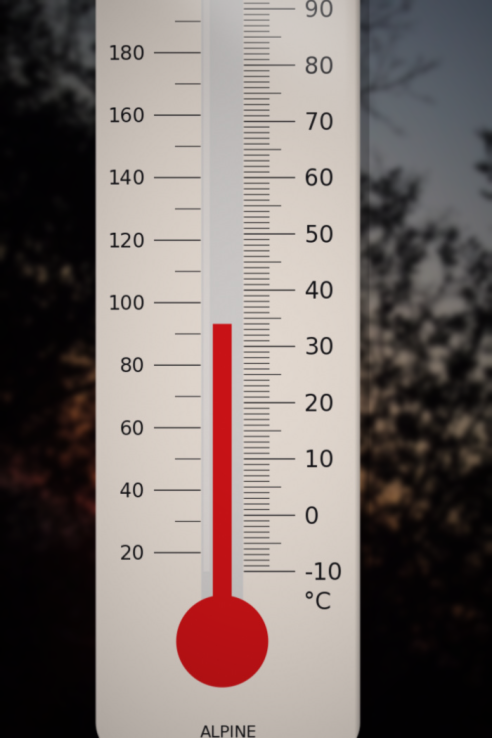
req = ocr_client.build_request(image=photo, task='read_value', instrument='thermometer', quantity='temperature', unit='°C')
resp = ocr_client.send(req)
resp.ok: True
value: 34 °C
